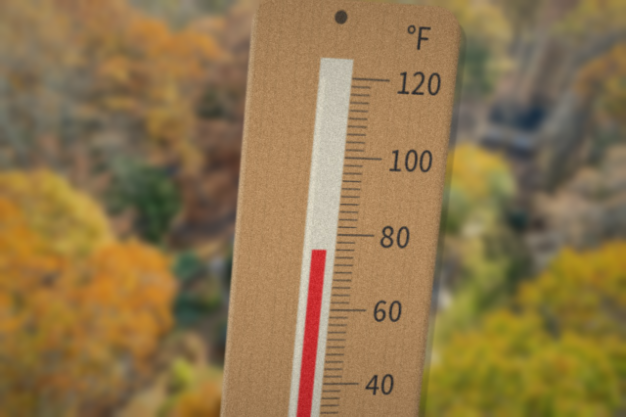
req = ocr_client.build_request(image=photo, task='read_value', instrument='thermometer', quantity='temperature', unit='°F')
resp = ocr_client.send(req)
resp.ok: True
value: 76 °F
